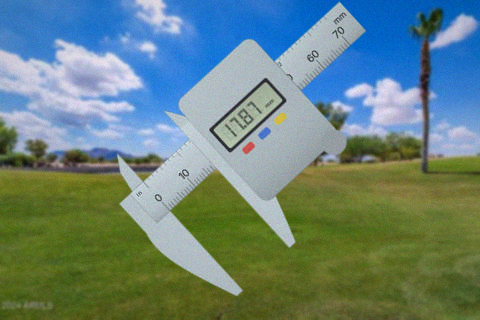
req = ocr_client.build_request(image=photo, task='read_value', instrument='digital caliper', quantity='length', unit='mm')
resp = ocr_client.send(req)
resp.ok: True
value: 17.87 mm
